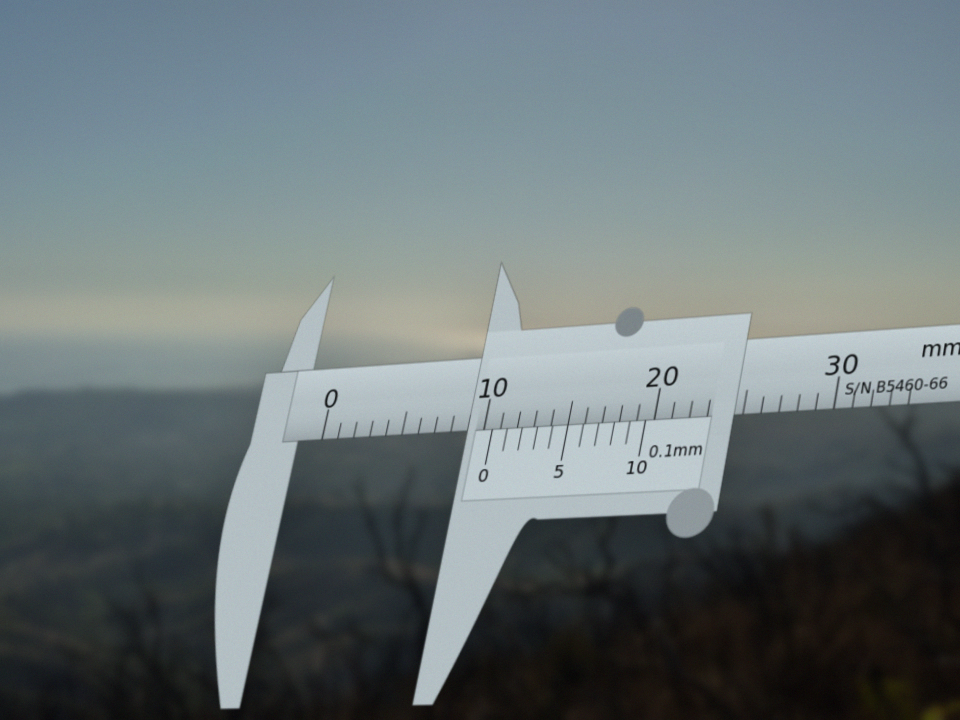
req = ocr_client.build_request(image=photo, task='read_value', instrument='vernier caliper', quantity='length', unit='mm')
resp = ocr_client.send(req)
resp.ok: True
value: 10.5 mm
